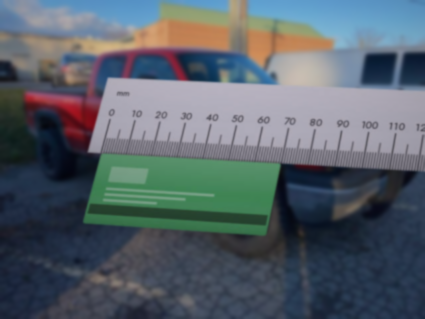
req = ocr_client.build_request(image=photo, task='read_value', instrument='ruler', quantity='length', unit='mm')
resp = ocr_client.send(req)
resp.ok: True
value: 70 mm
